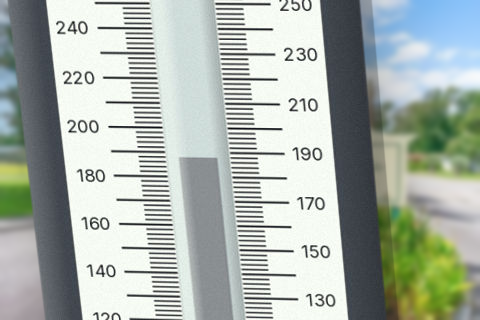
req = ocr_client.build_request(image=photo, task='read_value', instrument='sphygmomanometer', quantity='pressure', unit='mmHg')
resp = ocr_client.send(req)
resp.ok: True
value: 188 mmHg
